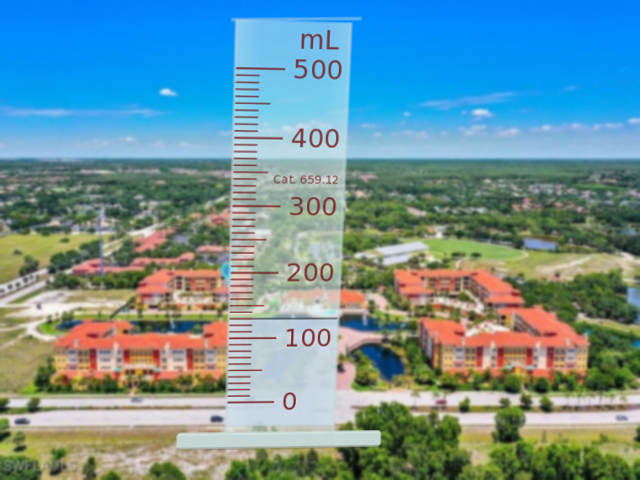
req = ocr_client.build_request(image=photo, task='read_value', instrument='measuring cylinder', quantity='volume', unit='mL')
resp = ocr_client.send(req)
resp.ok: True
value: 130 mL
